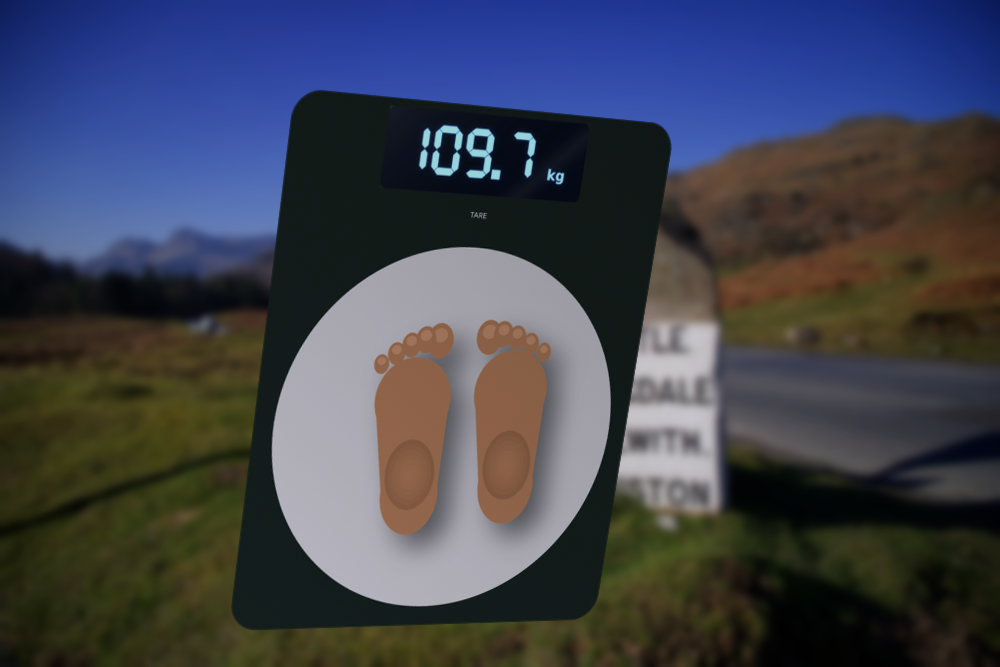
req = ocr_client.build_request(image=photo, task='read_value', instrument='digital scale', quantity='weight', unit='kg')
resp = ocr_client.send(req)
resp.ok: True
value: 109.7 kg
